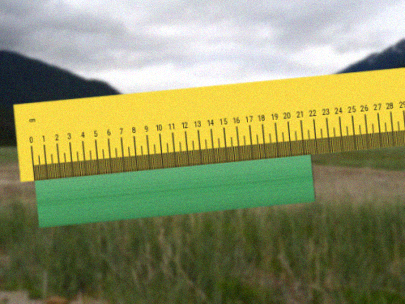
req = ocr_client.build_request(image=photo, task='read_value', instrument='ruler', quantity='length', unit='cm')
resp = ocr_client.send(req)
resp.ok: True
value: 21.5 cm
